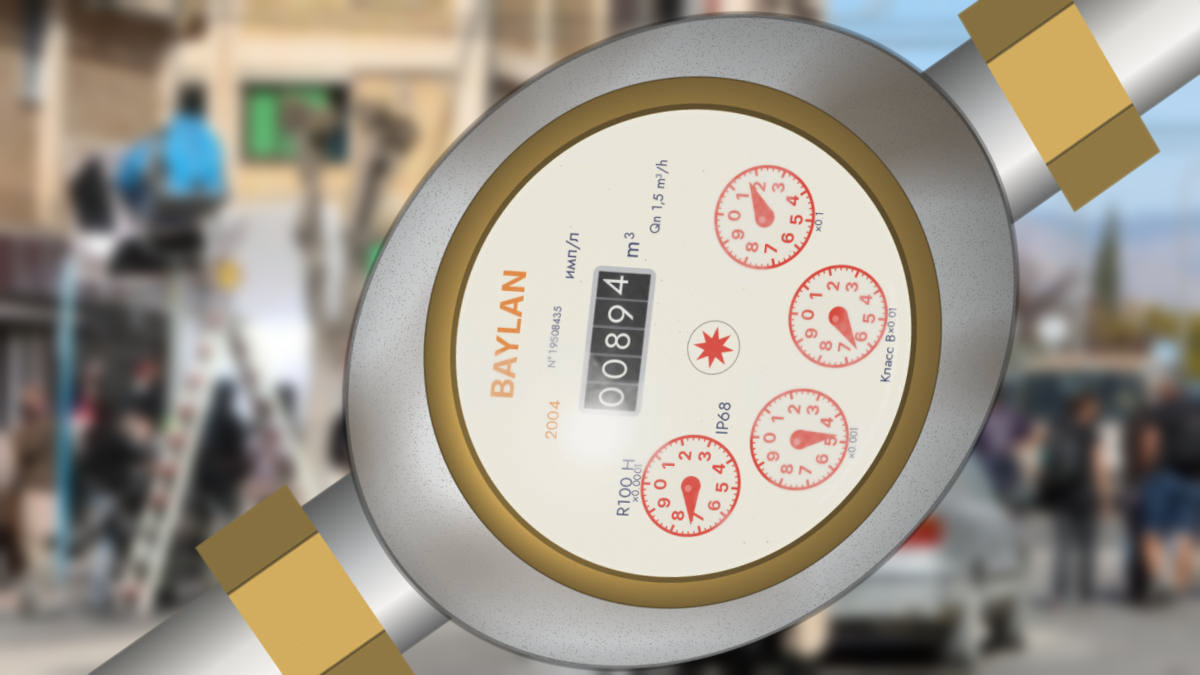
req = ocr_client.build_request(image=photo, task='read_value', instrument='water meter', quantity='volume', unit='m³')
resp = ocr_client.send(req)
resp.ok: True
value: 894.1647 m³
